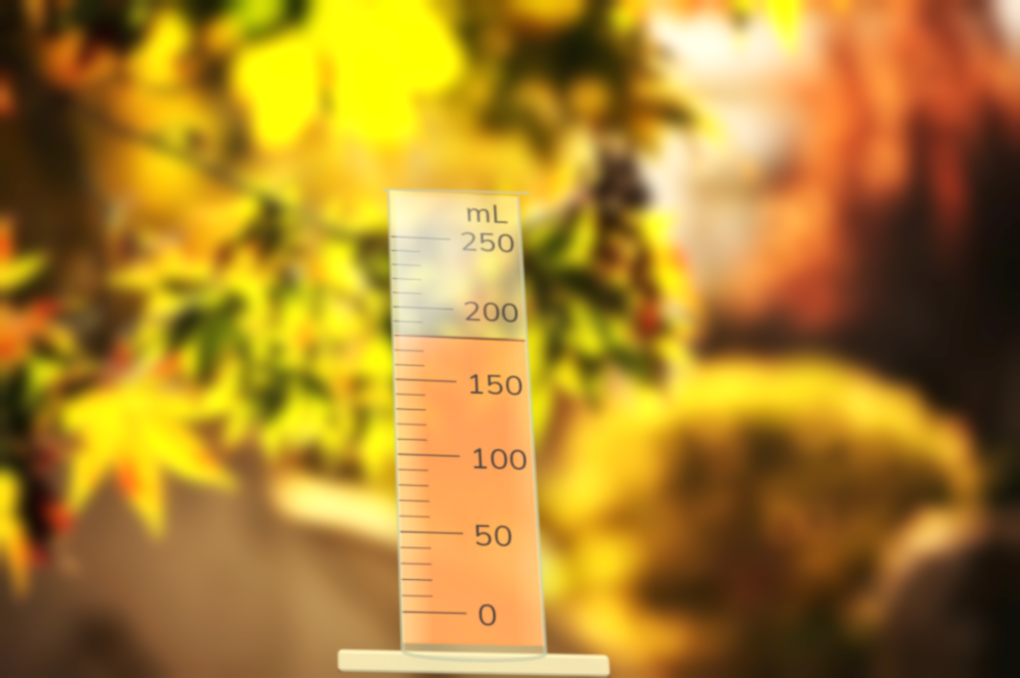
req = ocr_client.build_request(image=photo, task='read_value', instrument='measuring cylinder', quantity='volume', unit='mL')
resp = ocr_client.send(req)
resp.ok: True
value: 180 mL
